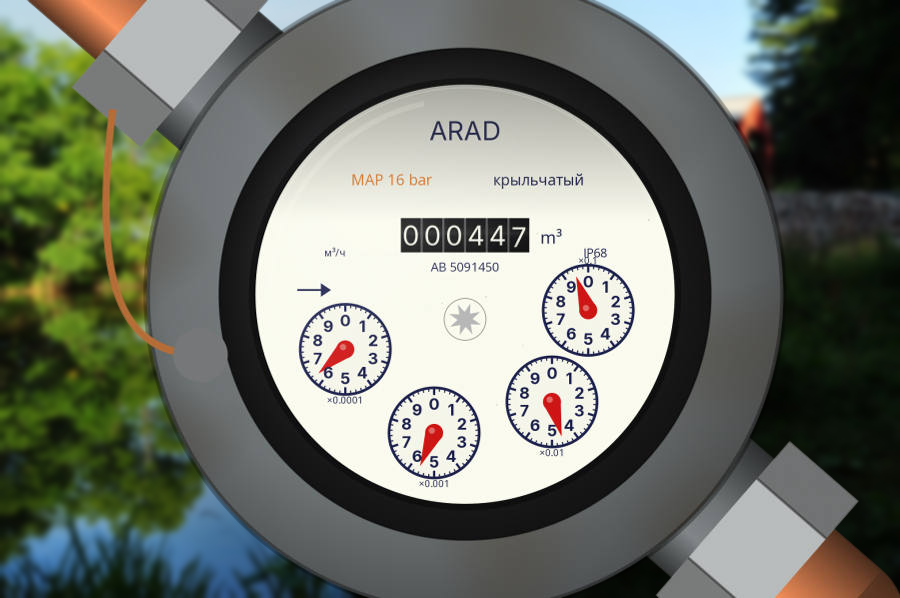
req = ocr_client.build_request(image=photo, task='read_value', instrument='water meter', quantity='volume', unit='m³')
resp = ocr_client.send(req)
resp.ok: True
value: 446.9456 m³
